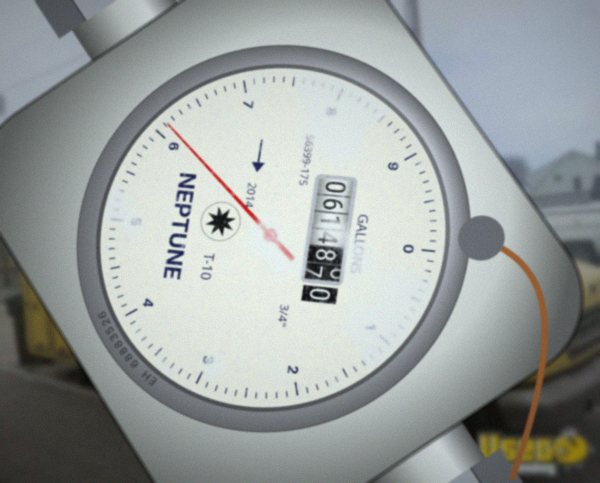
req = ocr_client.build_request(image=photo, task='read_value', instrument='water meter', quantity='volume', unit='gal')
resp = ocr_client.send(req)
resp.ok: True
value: 614866.1 gal
